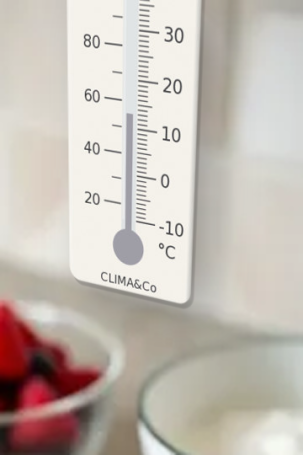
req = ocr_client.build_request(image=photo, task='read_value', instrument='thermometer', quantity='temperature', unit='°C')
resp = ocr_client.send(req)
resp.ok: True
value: 13 °C
